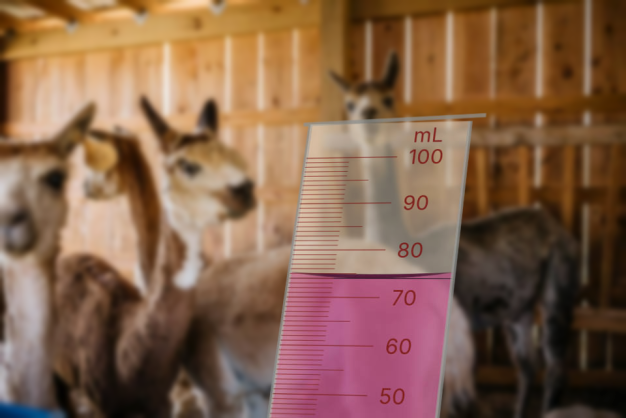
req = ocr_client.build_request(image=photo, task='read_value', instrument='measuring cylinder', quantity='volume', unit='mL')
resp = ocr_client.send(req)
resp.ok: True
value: 74 mL
